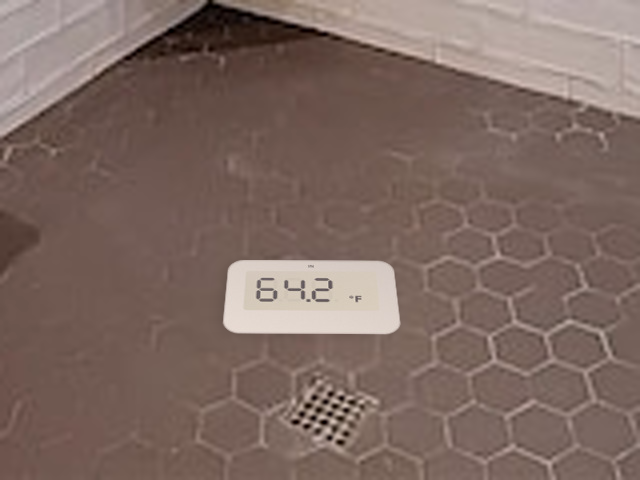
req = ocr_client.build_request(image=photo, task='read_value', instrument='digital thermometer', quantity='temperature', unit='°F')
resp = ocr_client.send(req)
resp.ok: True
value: 64.2 °F
